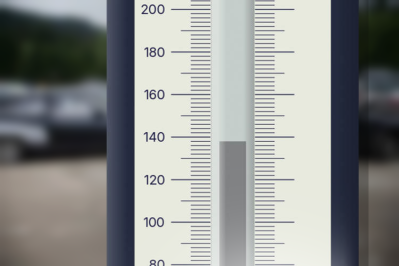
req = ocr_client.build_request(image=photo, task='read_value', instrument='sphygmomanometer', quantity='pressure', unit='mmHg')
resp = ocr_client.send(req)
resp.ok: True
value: 138 mmHg
